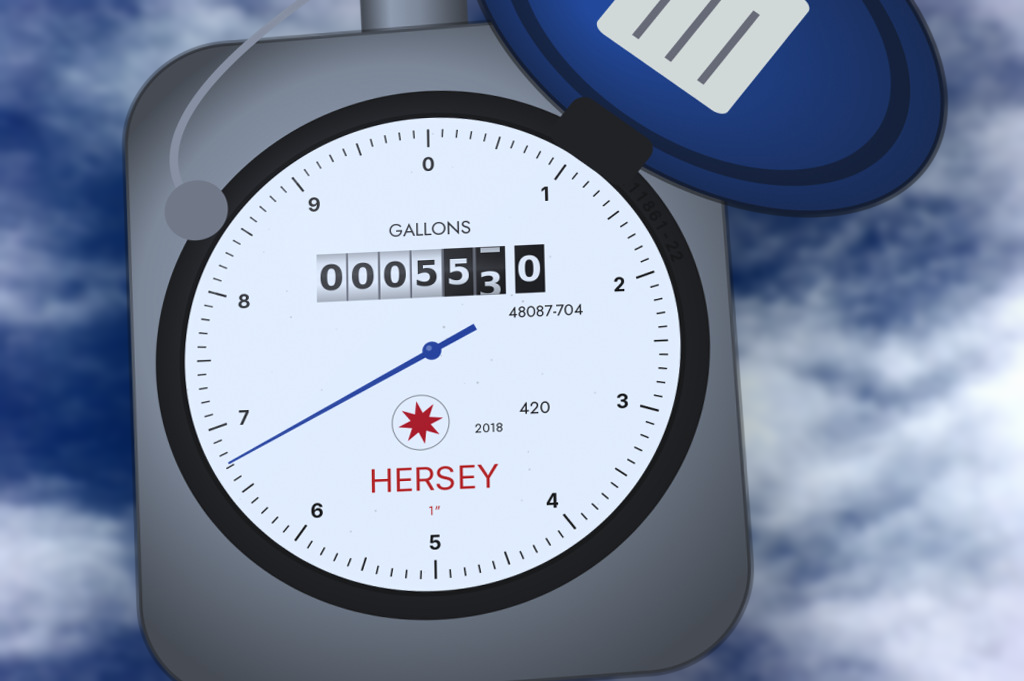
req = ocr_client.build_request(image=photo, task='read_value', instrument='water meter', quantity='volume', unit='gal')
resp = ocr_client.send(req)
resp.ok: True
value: 5526.7 gal
